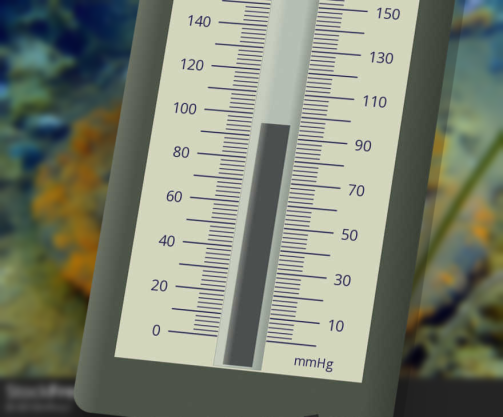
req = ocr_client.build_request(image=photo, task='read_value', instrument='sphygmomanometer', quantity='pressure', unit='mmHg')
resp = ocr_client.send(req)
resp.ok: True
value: 96 mmHg
